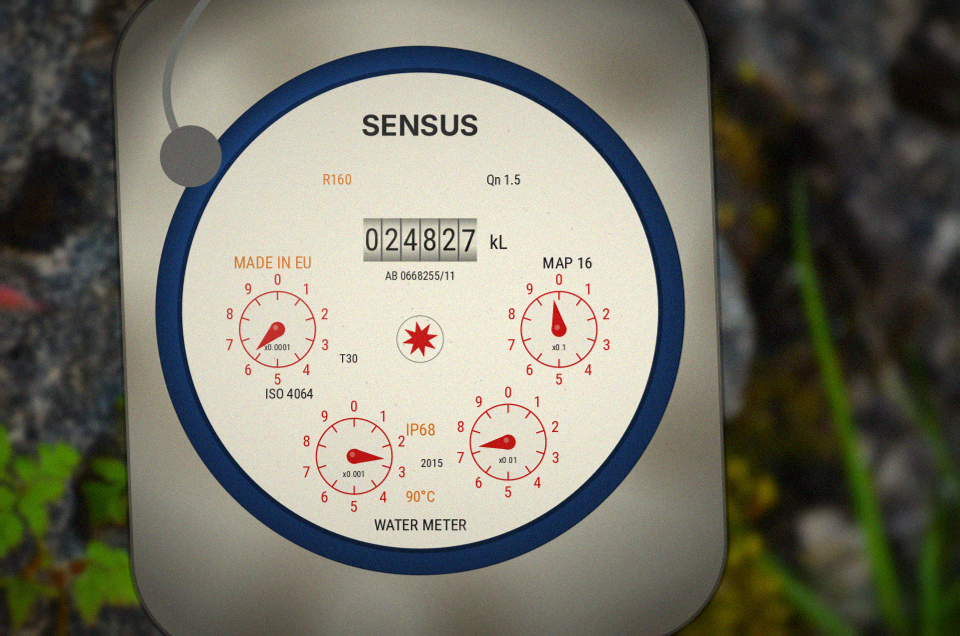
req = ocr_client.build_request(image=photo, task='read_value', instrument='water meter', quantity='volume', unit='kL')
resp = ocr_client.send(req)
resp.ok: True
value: 24826.9726 kL
